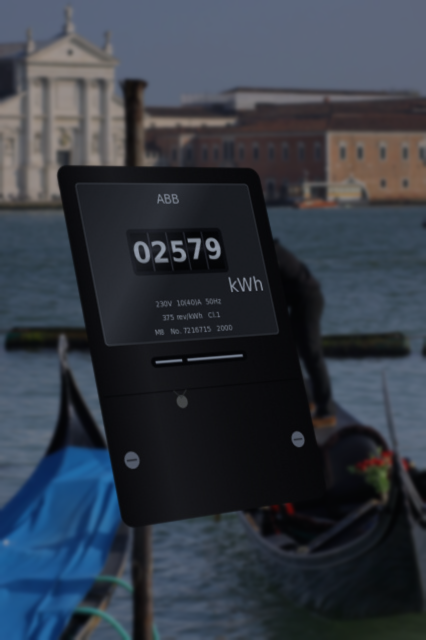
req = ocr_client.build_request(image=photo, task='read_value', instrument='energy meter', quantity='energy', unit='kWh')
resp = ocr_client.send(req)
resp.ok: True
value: 2579 kWh
